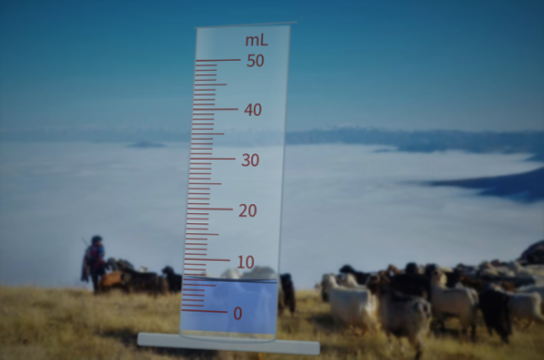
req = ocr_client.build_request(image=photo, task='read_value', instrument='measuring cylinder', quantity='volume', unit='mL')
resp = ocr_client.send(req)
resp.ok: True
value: 6 mL
